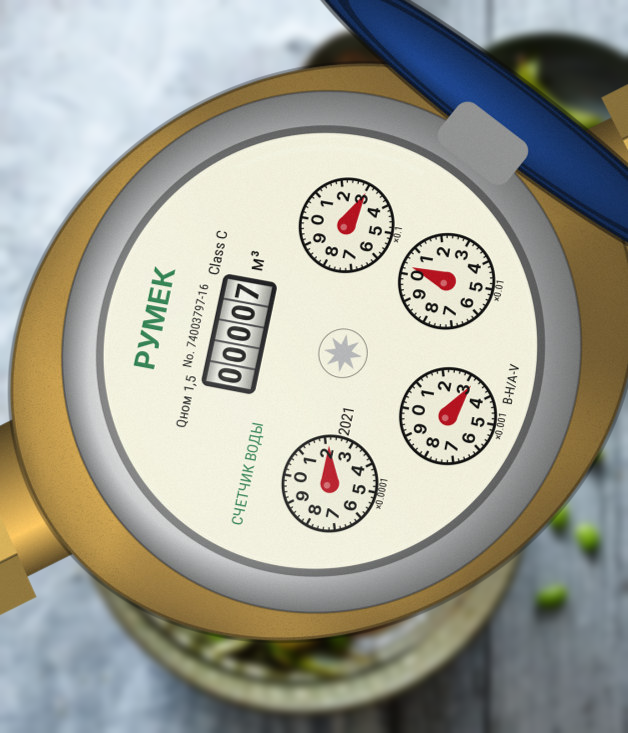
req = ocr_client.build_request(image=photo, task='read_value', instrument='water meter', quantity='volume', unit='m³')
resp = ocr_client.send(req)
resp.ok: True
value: 7.3032 m³
